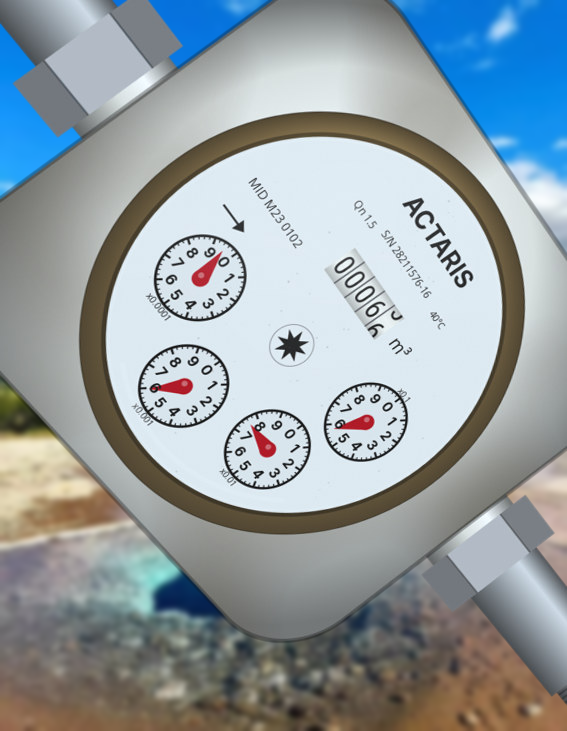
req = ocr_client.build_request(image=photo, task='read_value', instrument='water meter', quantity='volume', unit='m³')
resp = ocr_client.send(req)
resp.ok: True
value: 65.5759 m³
